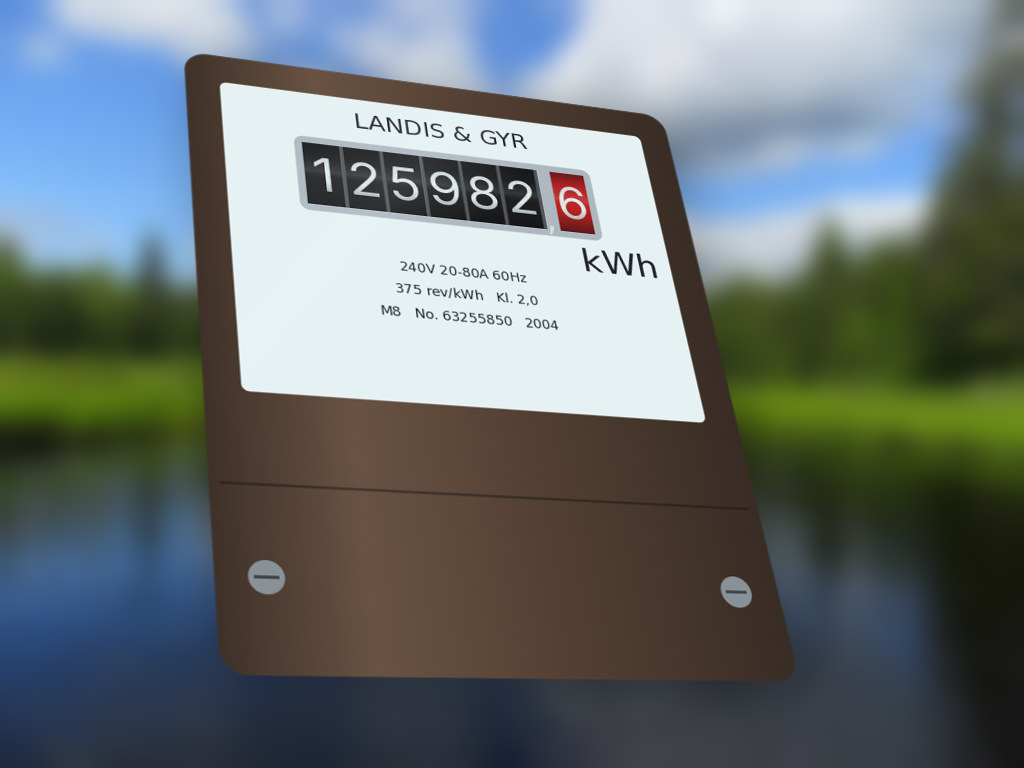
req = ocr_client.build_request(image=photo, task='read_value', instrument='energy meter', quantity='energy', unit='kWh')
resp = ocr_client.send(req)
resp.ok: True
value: 125982.6 kWh
